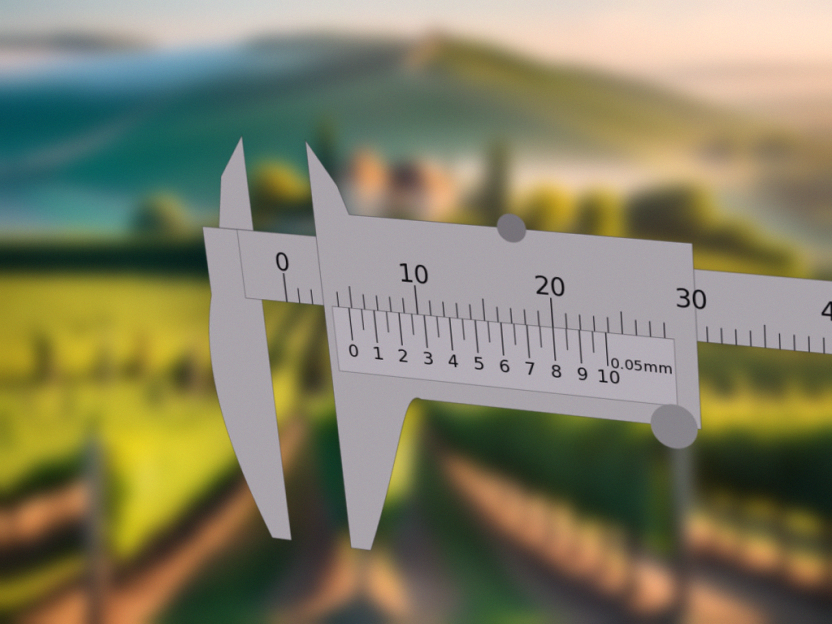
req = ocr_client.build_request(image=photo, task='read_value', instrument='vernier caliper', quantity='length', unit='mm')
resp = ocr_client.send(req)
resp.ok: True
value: 4.8 mm
